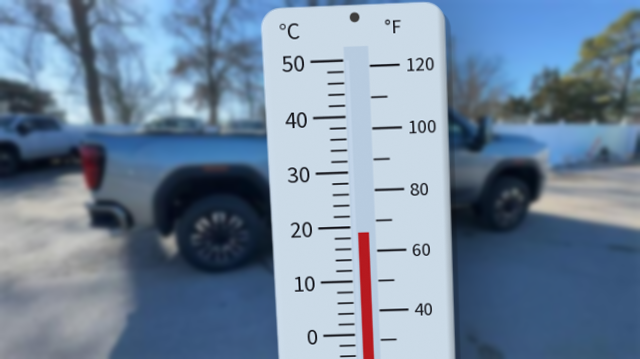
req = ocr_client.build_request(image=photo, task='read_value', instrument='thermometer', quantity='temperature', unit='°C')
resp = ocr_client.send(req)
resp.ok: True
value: 19 °C
